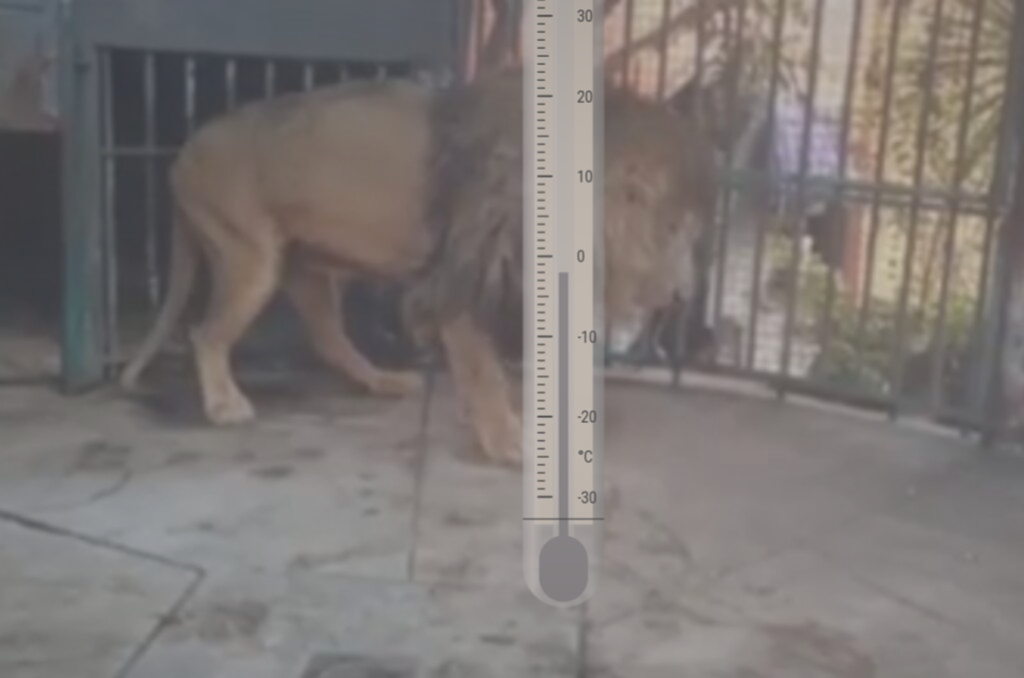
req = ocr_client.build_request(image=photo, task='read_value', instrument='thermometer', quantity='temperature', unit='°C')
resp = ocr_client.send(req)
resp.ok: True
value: -2 °C
